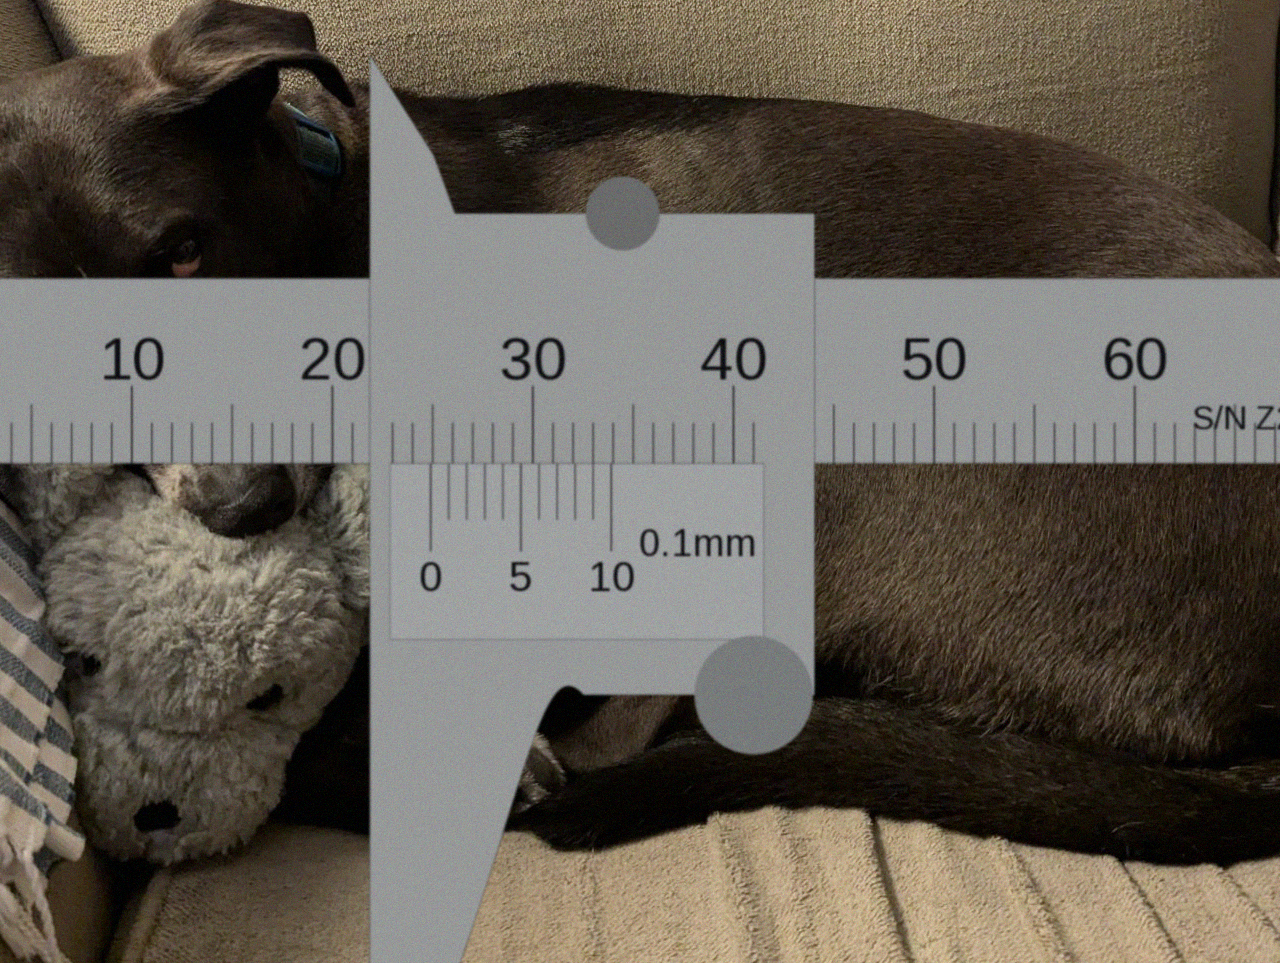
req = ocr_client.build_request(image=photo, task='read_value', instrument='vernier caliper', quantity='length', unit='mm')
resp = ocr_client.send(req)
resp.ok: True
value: 24.9 mm
